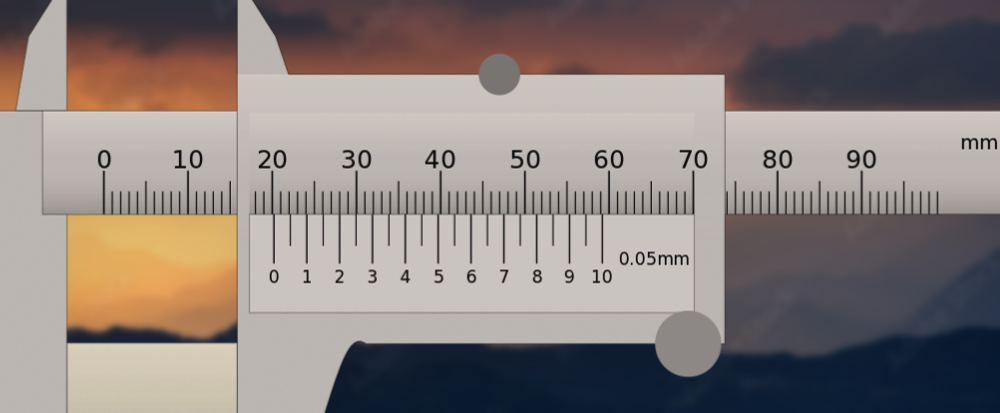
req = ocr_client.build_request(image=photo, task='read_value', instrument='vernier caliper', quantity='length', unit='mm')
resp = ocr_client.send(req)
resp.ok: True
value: 20.2 mm
